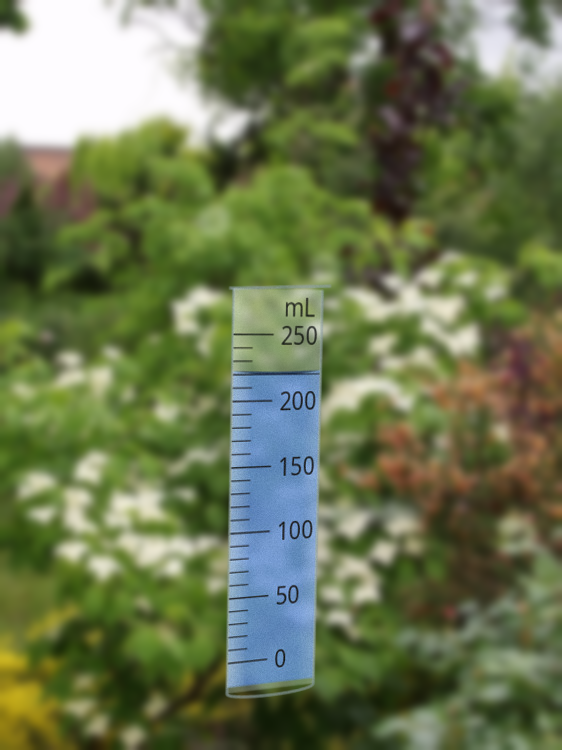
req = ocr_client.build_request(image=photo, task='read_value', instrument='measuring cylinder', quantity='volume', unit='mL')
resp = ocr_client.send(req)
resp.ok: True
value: 220 mL
